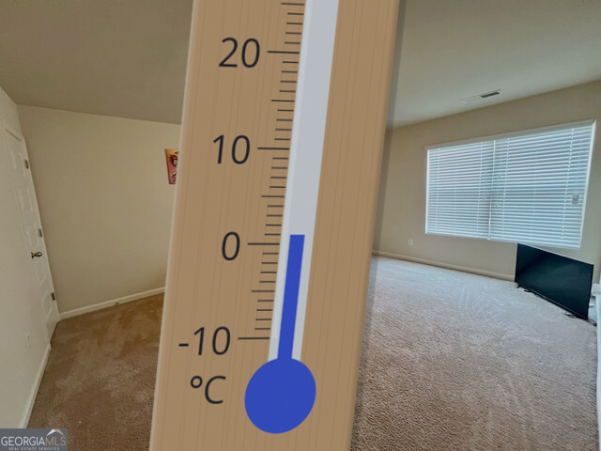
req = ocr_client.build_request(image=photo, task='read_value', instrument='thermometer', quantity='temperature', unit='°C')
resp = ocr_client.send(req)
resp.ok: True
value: 1 °C
